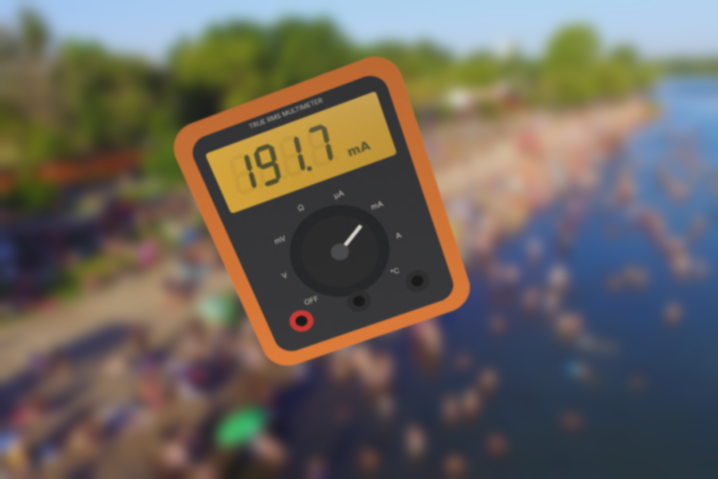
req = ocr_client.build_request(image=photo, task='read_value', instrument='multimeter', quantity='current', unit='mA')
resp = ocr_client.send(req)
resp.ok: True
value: 191.7 mA
